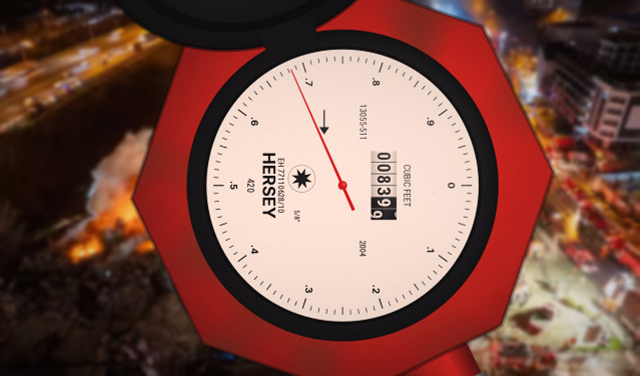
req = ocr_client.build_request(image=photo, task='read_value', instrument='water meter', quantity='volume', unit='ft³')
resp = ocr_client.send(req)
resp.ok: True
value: 8398.68 ft³
